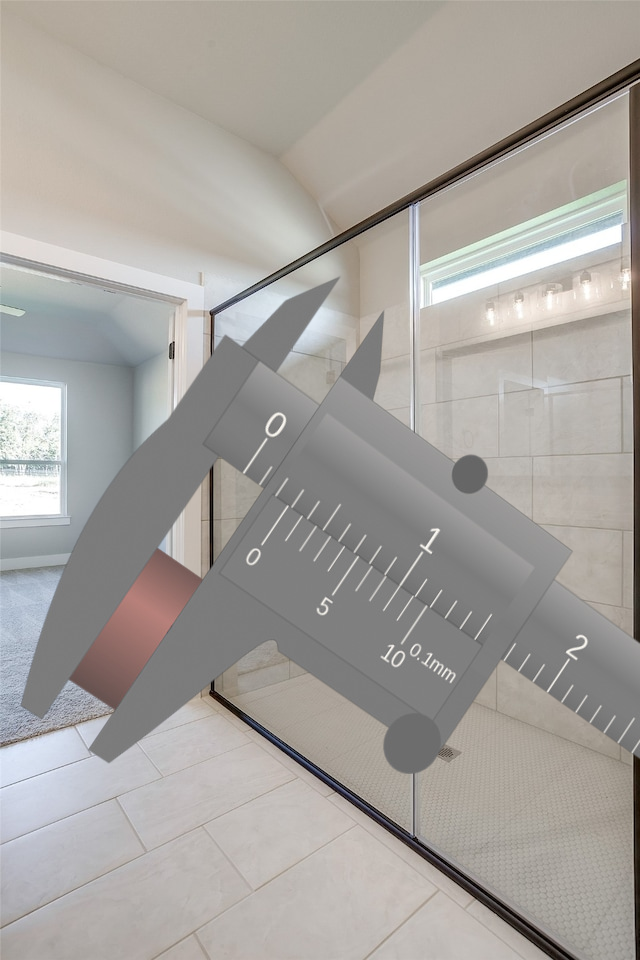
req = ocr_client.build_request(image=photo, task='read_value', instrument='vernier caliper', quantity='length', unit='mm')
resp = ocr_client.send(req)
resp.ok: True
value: 2.8 mm
